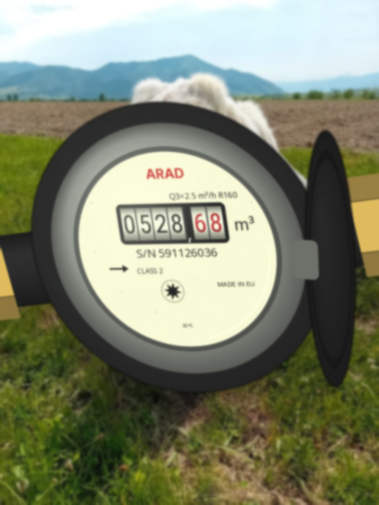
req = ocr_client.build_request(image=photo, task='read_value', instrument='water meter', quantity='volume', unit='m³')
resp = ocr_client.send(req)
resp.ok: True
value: 528.68 m³
